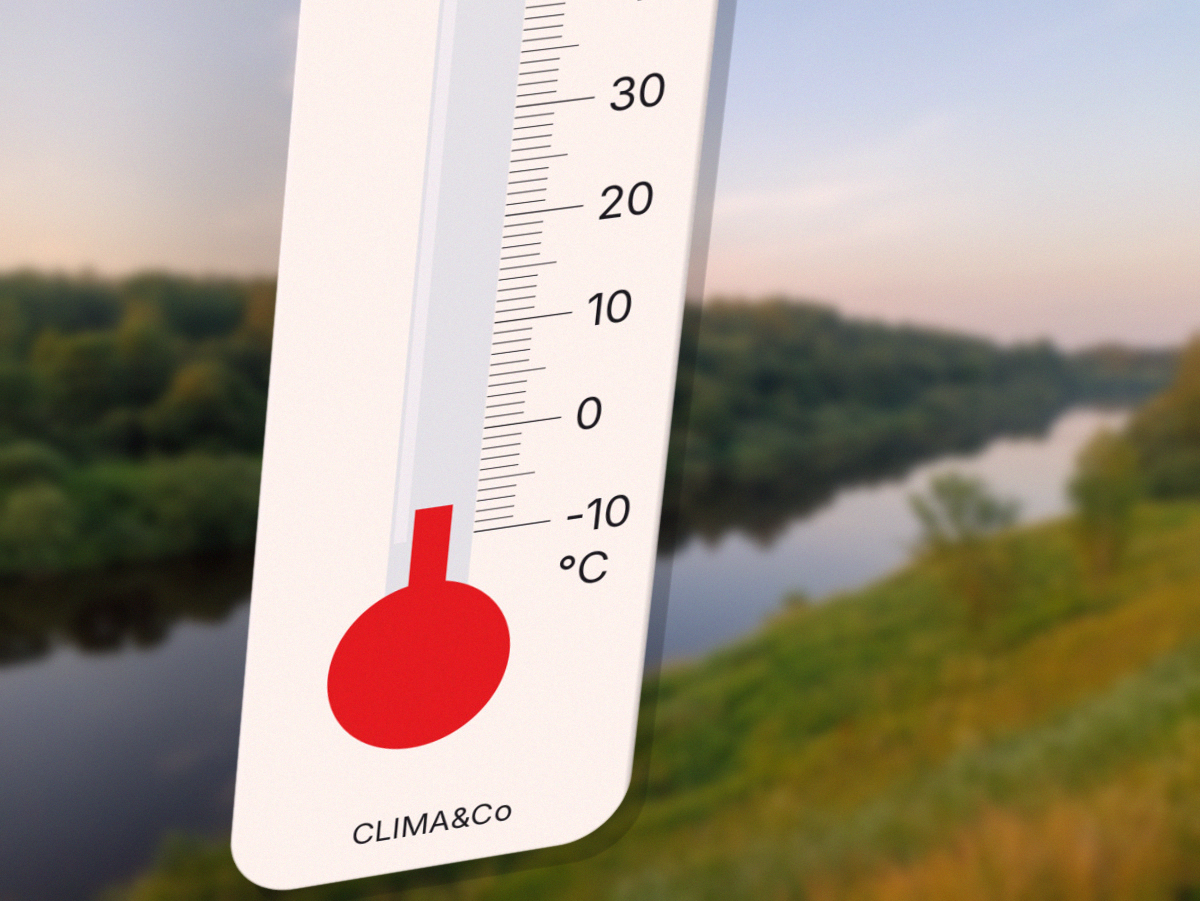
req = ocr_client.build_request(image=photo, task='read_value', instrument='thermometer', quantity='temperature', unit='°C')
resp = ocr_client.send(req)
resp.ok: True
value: -7 °C
